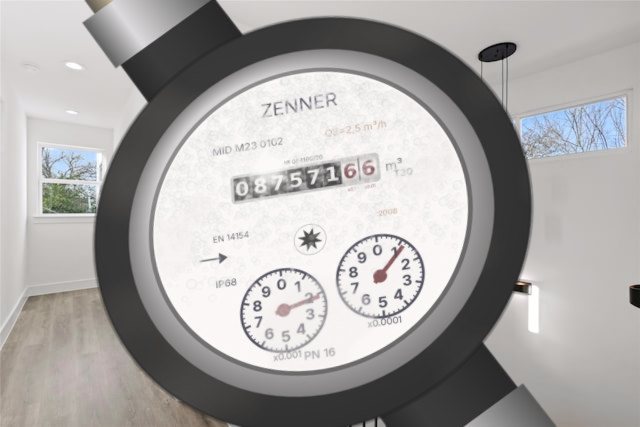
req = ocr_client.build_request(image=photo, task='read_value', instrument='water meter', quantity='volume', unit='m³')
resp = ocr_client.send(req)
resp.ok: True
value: 87571.6621 m³
